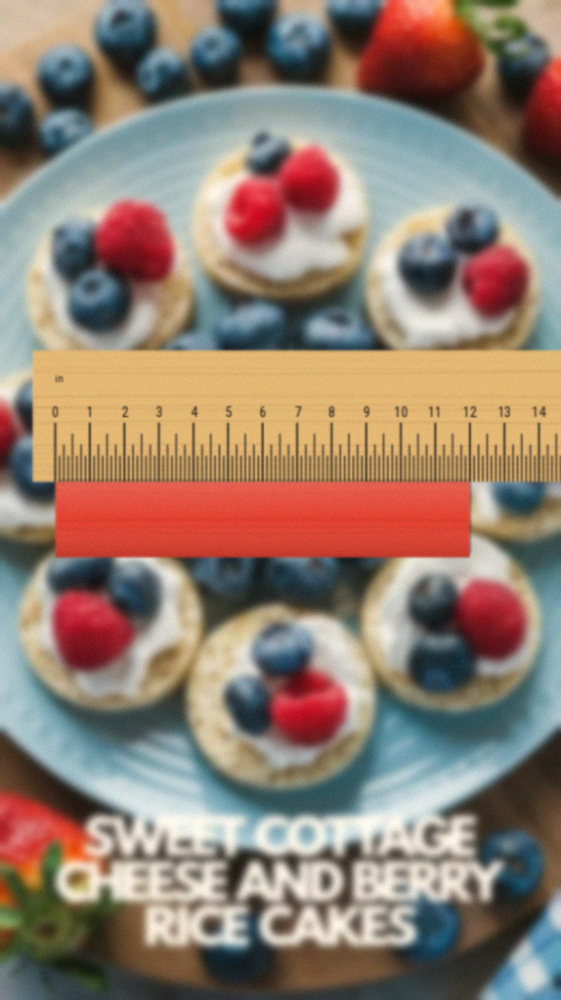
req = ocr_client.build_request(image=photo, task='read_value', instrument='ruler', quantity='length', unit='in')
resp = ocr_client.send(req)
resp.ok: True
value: 12 in
